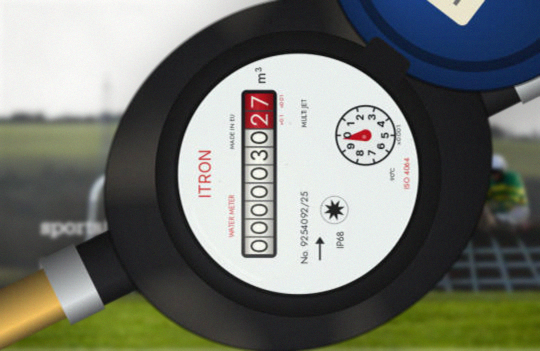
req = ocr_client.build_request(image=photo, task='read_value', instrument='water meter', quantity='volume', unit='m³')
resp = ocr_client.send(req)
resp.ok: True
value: 30.269 m³
